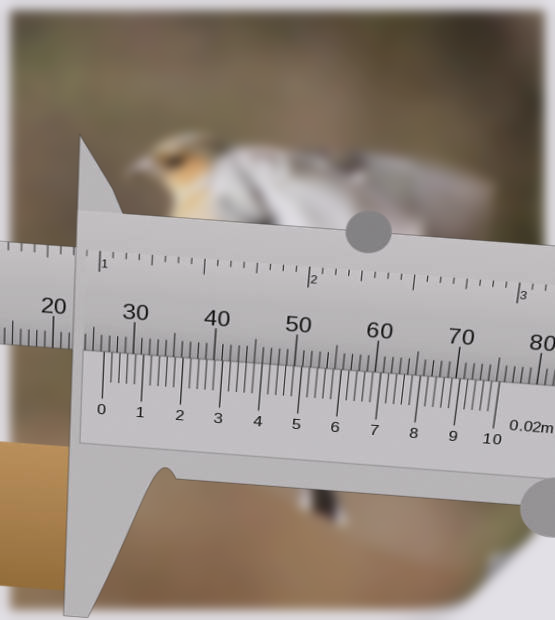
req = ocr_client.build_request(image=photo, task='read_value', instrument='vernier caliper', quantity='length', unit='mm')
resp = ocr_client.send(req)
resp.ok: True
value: 26.4 mm
